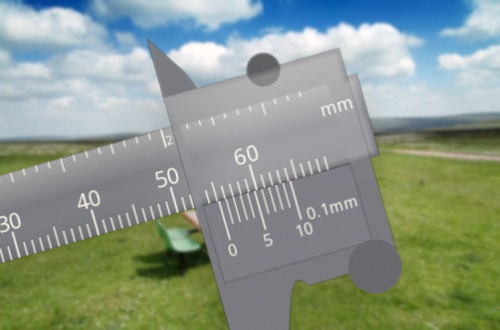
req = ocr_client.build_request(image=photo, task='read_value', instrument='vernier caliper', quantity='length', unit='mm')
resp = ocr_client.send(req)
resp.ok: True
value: 55.2 mm
